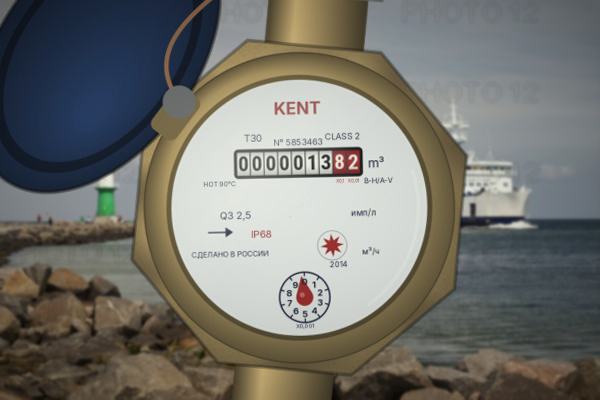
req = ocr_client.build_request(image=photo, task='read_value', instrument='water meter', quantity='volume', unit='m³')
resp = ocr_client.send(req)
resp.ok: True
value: 13.819 m³
